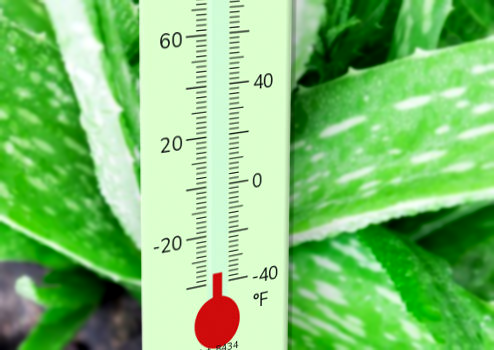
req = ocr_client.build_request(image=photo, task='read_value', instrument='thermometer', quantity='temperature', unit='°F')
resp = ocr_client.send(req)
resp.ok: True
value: -36 °F
